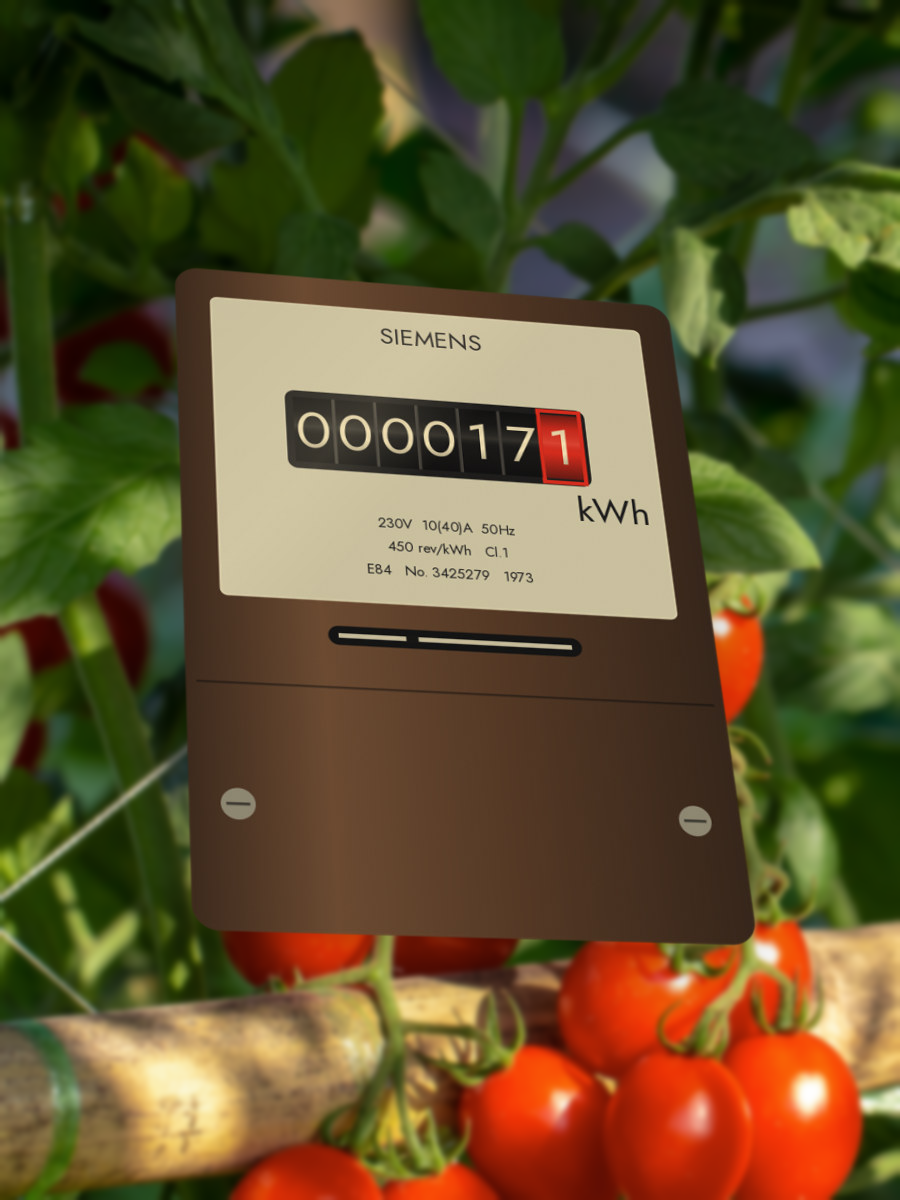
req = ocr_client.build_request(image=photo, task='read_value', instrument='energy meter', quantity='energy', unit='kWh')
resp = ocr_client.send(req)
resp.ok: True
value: 17.1 kWh
